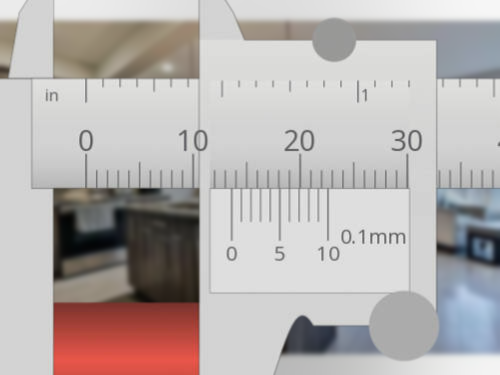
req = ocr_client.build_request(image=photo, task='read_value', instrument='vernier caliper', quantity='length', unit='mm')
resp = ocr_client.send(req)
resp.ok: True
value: 13.6 mm
